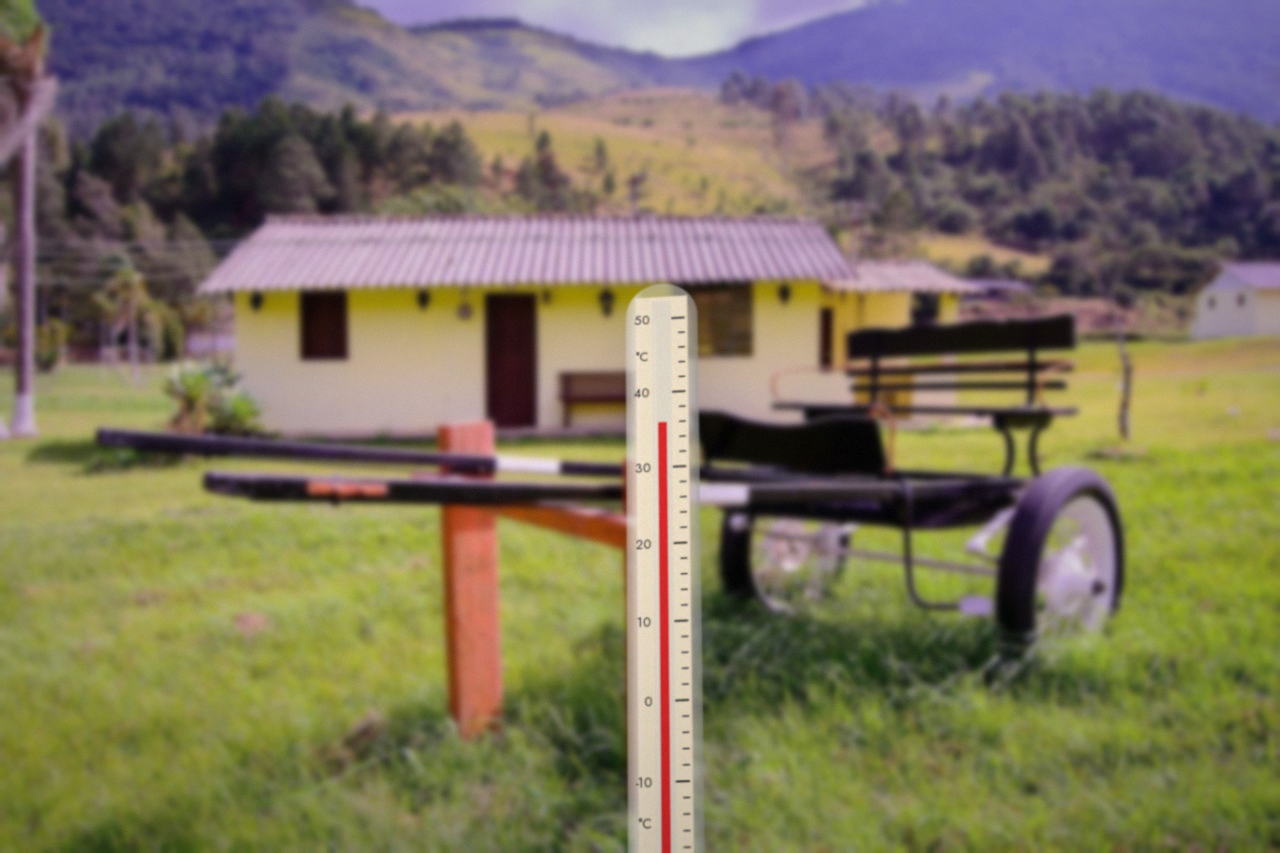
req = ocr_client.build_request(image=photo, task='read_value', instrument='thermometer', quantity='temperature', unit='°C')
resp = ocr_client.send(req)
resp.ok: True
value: 36 °C
